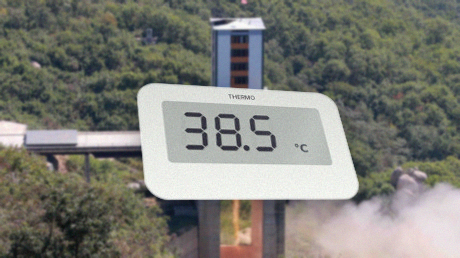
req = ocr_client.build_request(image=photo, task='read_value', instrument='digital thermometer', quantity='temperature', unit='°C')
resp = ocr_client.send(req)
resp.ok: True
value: 38.5 °C
